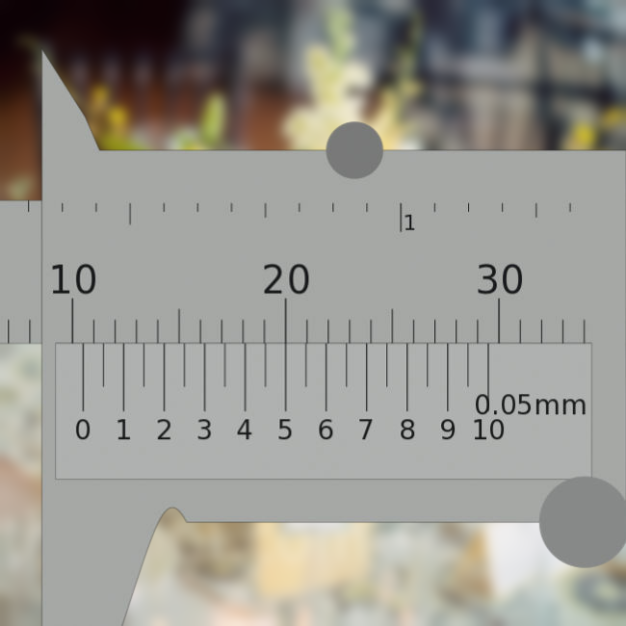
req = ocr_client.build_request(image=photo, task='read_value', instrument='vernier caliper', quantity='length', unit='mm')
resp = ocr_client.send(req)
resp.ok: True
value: 10.50 mm
